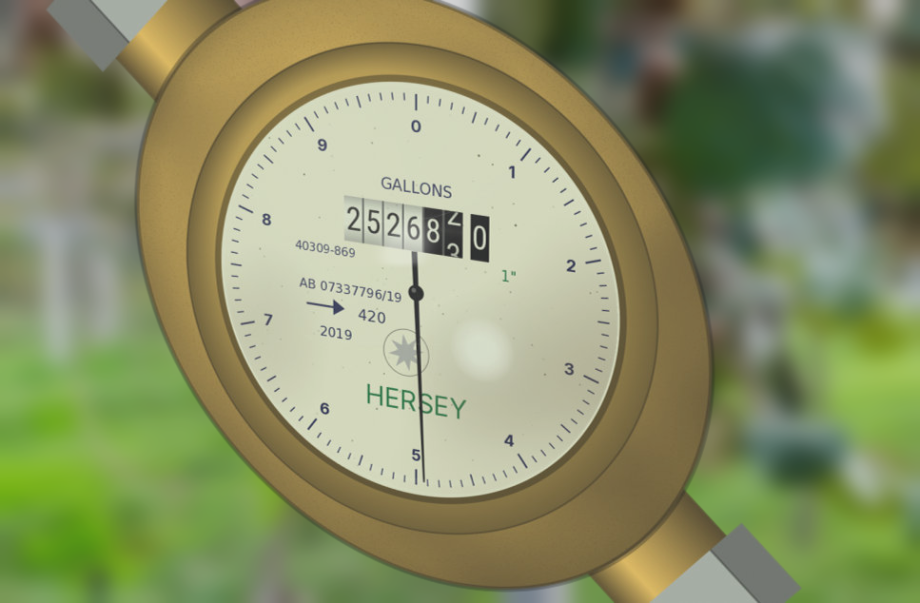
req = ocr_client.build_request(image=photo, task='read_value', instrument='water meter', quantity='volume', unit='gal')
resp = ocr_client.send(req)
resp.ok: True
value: 2526824.9 gal
